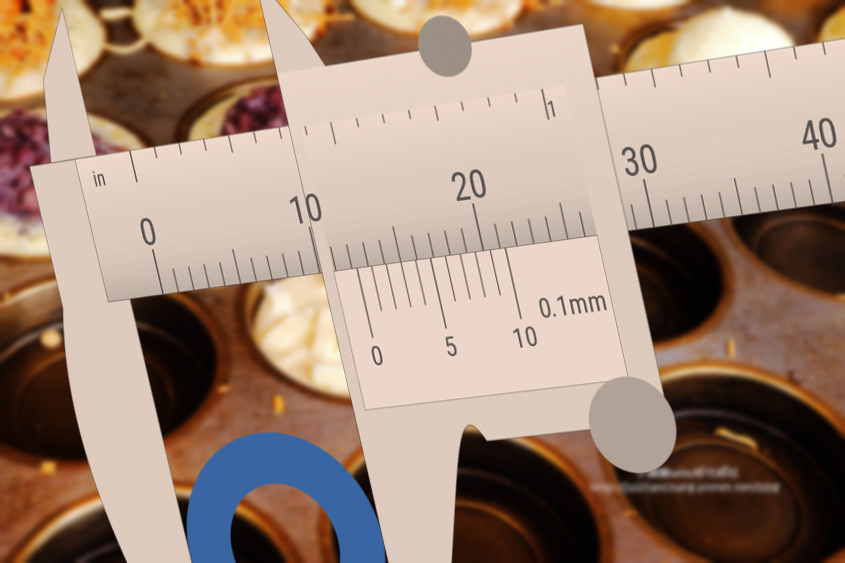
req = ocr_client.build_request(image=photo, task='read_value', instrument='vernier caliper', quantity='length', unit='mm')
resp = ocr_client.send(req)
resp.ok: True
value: 12.3 mm
